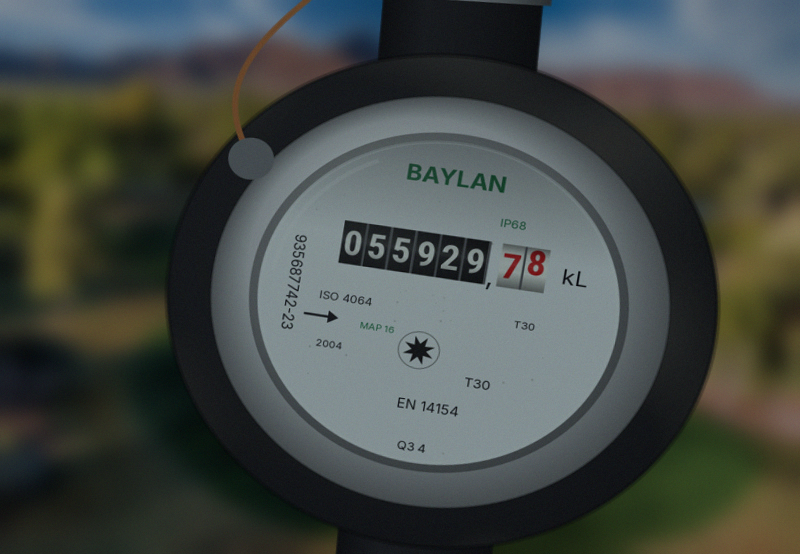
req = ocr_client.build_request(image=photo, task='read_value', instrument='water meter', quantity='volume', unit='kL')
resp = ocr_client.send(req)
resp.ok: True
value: 55929.78 kL
